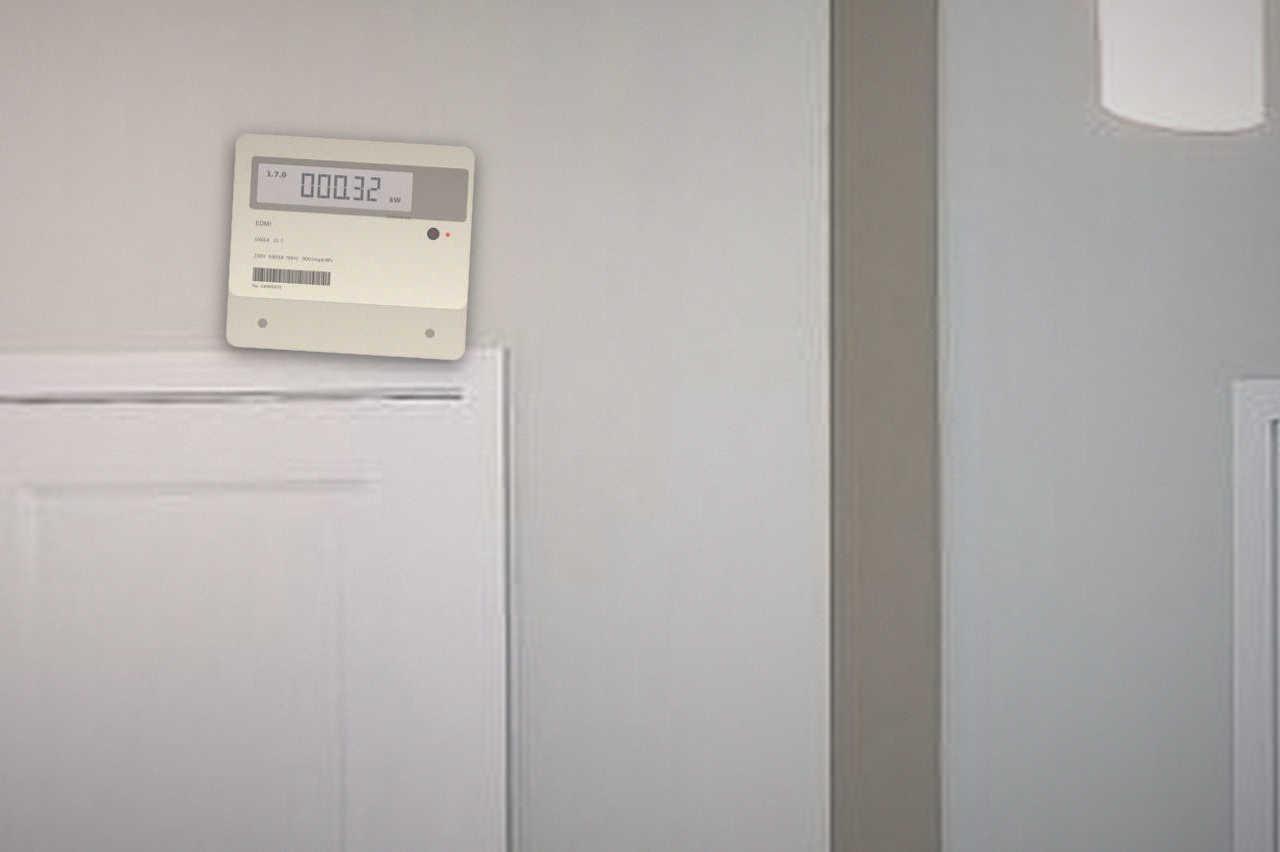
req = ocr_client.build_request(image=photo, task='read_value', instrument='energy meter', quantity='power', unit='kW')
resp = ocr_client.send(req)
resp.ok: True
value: 0.32 kW
